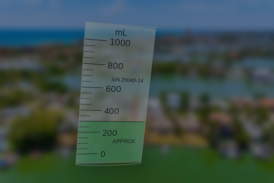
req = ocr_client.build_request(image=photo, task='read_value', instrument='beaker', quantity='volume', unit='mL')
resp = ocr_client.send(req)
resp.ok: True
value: 300 mL
